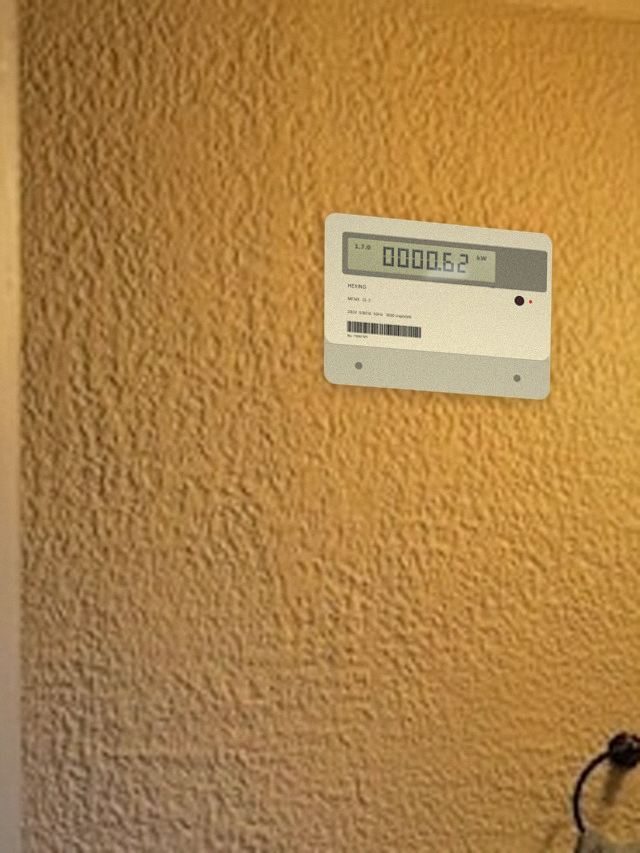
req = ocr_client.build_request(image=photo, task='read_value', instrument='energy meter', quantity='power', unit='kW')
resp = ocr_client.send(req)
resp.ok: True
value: 0.62 kW
